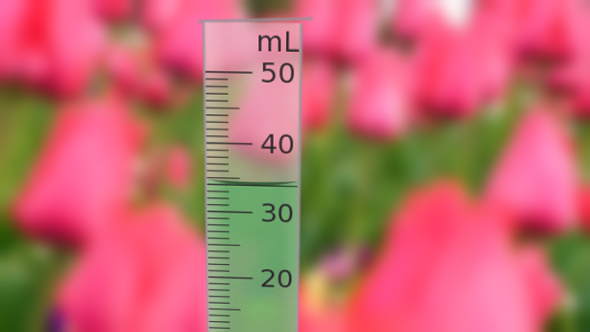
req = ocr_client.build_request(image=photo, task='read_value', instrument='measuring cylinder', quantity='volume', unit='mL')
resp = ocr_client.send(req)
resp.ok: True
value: 34 mL
